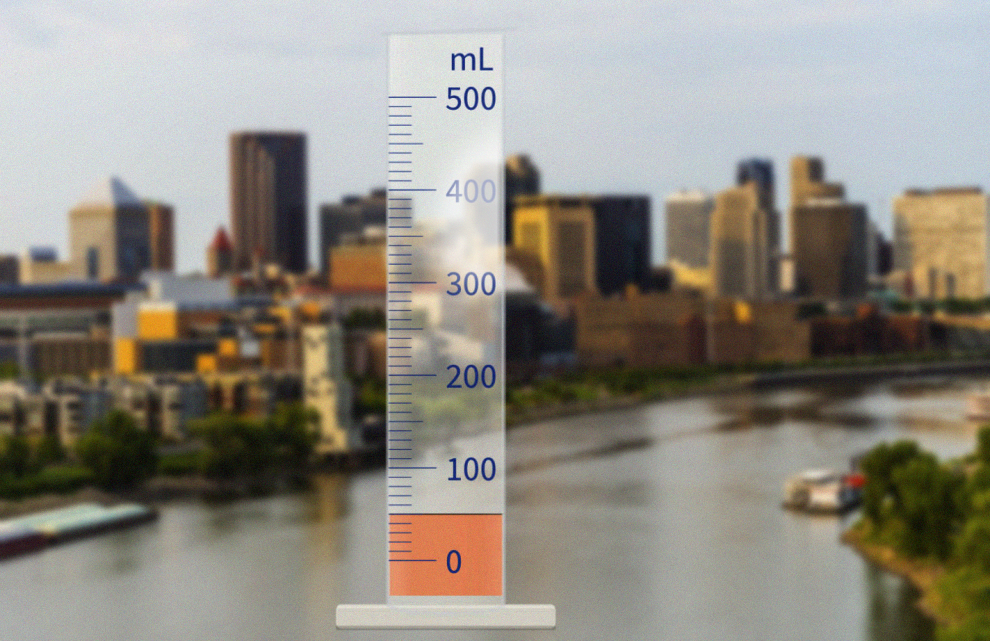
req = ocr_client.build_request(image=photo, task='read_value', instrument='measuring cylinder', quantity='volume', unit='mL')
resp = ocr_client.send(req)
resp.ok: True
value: 50 mL
